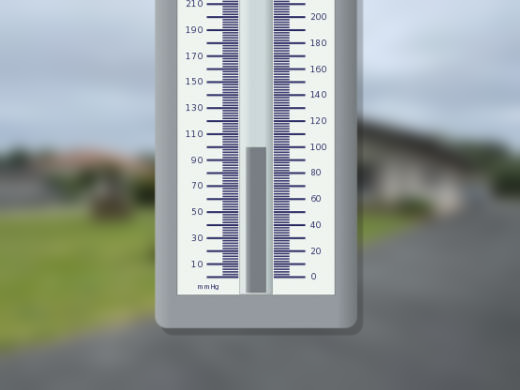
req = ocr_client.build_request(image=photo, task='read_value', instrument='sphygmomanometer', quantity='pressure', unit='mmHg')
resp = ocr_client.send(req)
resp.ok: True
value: 100 mmHg
